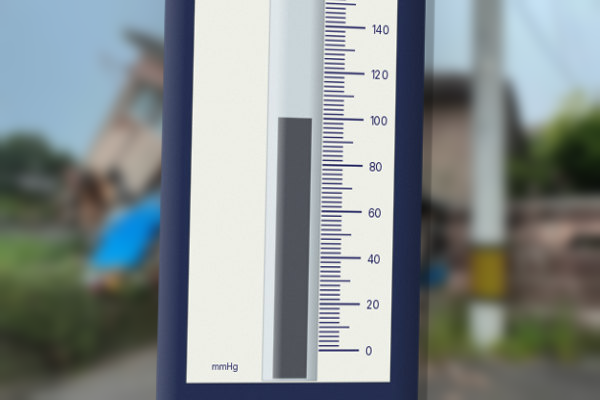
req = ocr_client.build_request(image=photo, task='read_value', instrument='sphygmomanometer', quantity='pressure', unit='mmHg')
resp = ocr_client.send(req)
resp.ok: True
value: 100 mmHg
